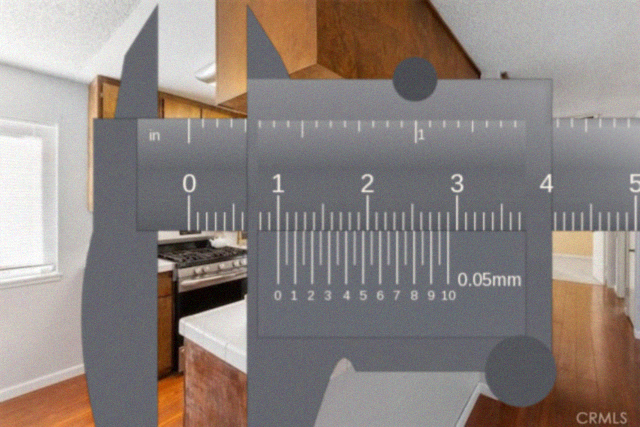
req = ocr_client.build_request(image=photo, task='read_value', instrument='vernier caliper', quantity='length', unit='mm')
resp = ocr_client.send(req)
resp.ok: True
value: 10.0 mm
